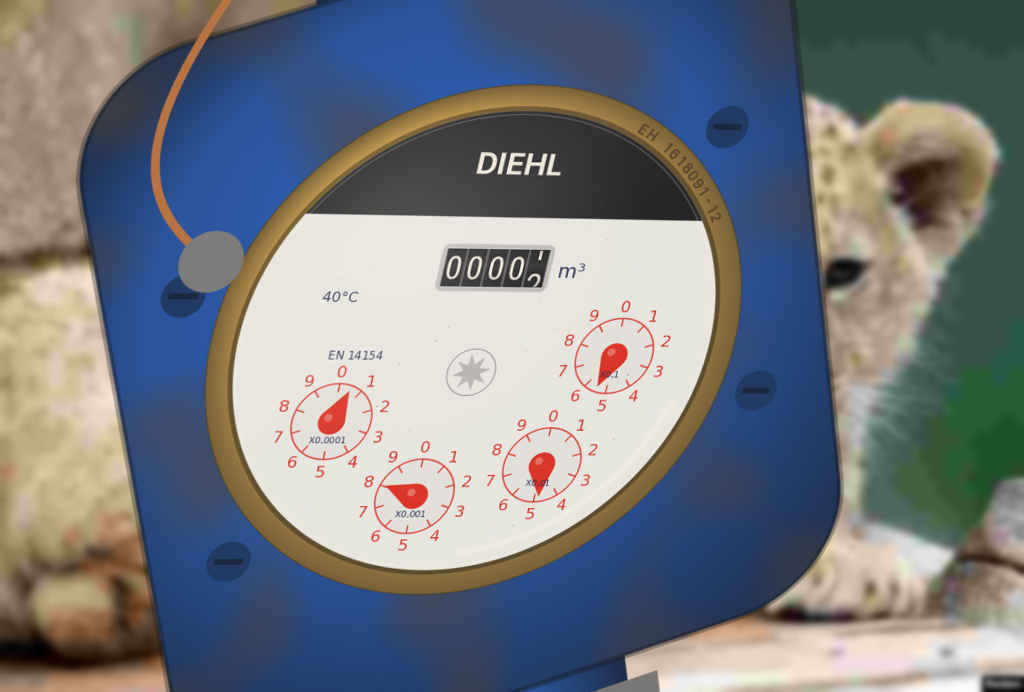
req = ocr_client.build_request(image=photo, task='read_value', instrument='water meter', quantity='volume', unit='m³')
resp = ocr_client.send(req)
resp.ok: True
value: 1.5480 m³
